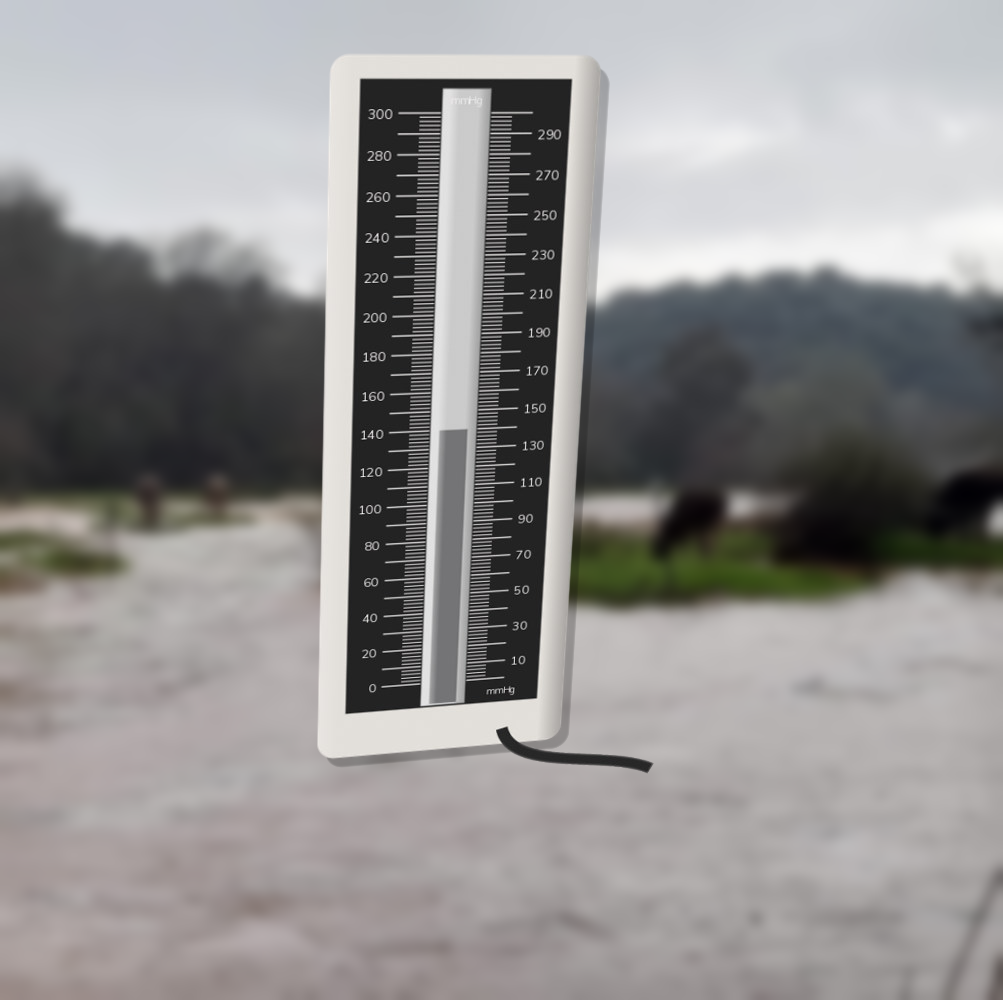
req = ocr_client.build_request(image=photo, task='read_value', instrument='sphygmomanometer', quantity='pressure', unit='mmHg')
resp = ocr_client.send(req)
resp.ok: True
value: 140 mmHg
